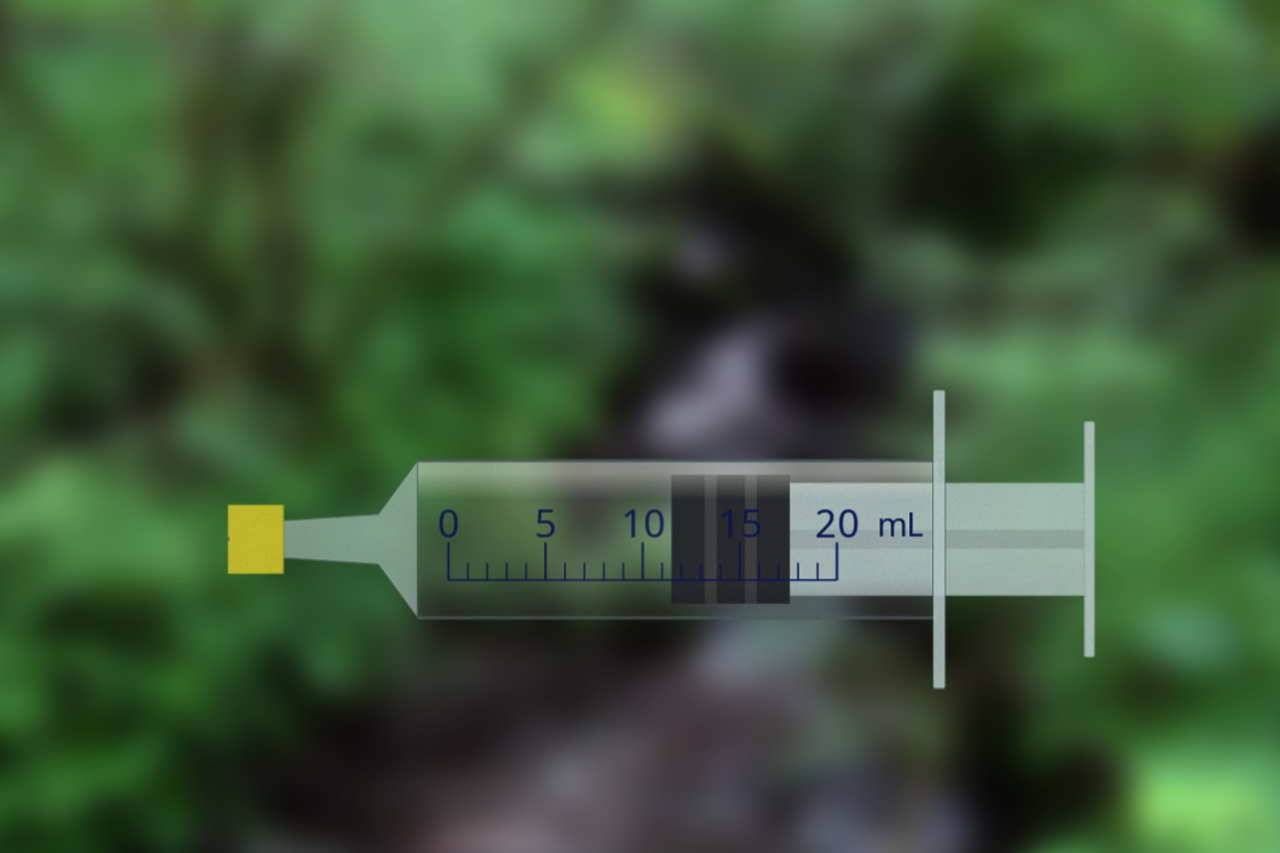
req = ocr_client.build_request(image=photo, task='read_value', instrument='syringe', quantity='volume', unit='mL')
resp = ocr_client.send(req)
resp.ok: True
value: 11.5 mL
